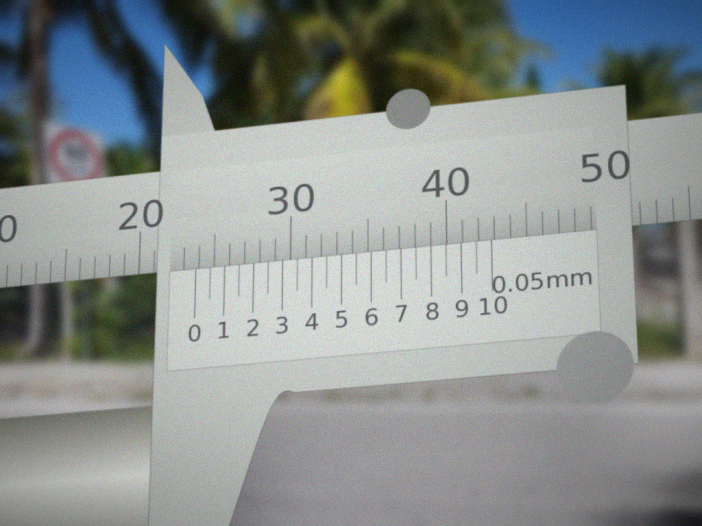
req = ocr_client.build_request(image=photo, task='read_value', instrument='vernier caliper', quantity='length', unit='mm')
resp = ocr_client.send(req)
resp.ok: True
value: 23.8 mm
